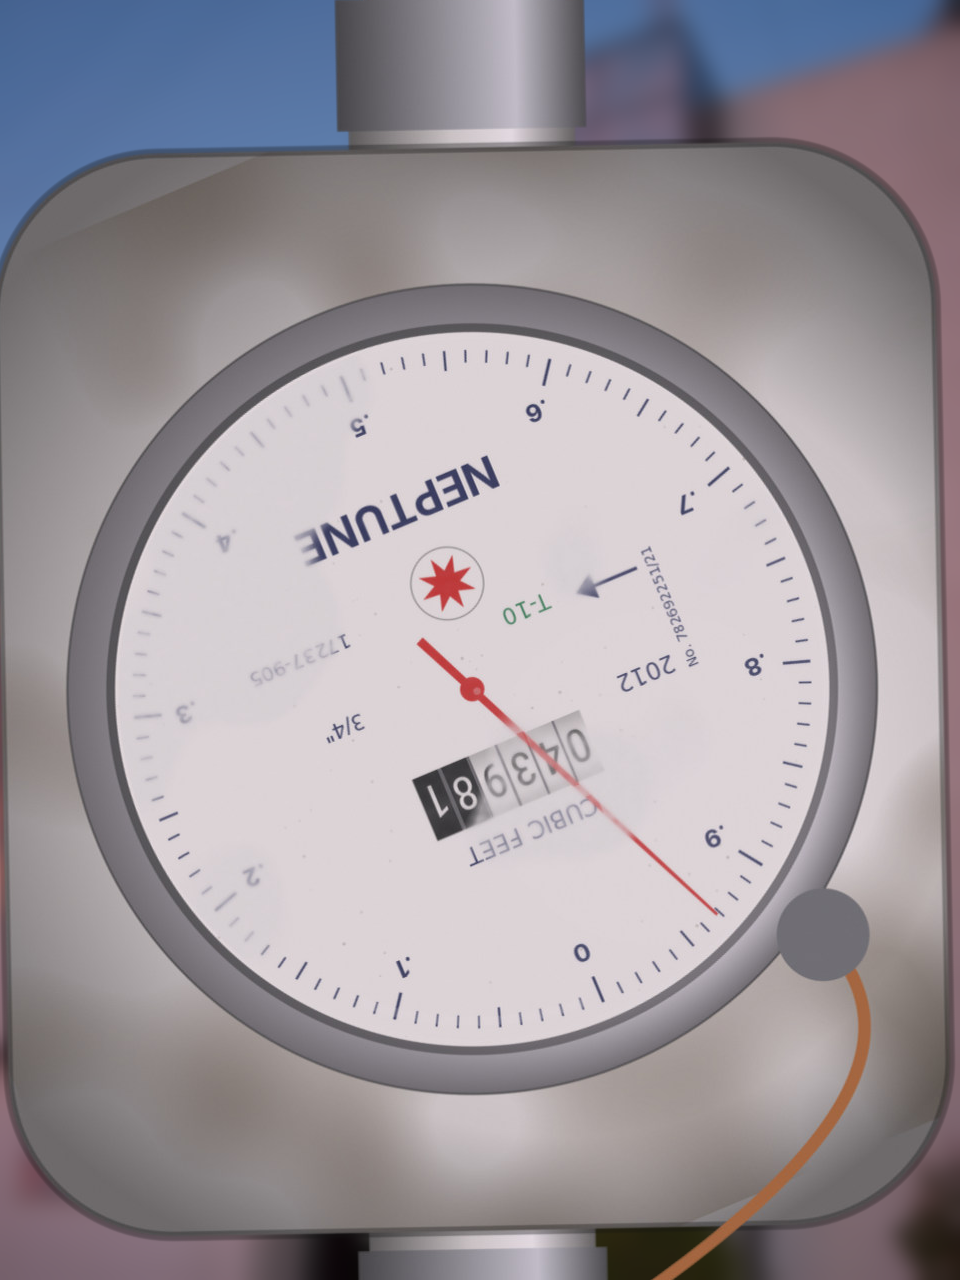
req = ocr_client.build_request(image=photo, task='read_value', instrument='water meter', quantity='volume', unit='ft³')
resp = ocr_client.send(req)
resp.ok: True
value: 43980.93 ft³
